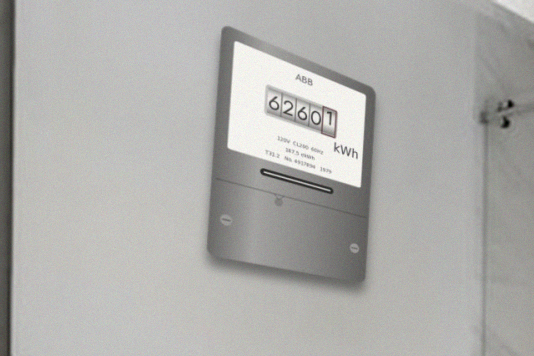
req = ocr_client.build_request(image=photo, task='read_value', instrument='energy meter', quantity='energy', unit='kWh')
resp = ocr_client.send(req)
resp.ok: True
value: 6260.1 kWh
